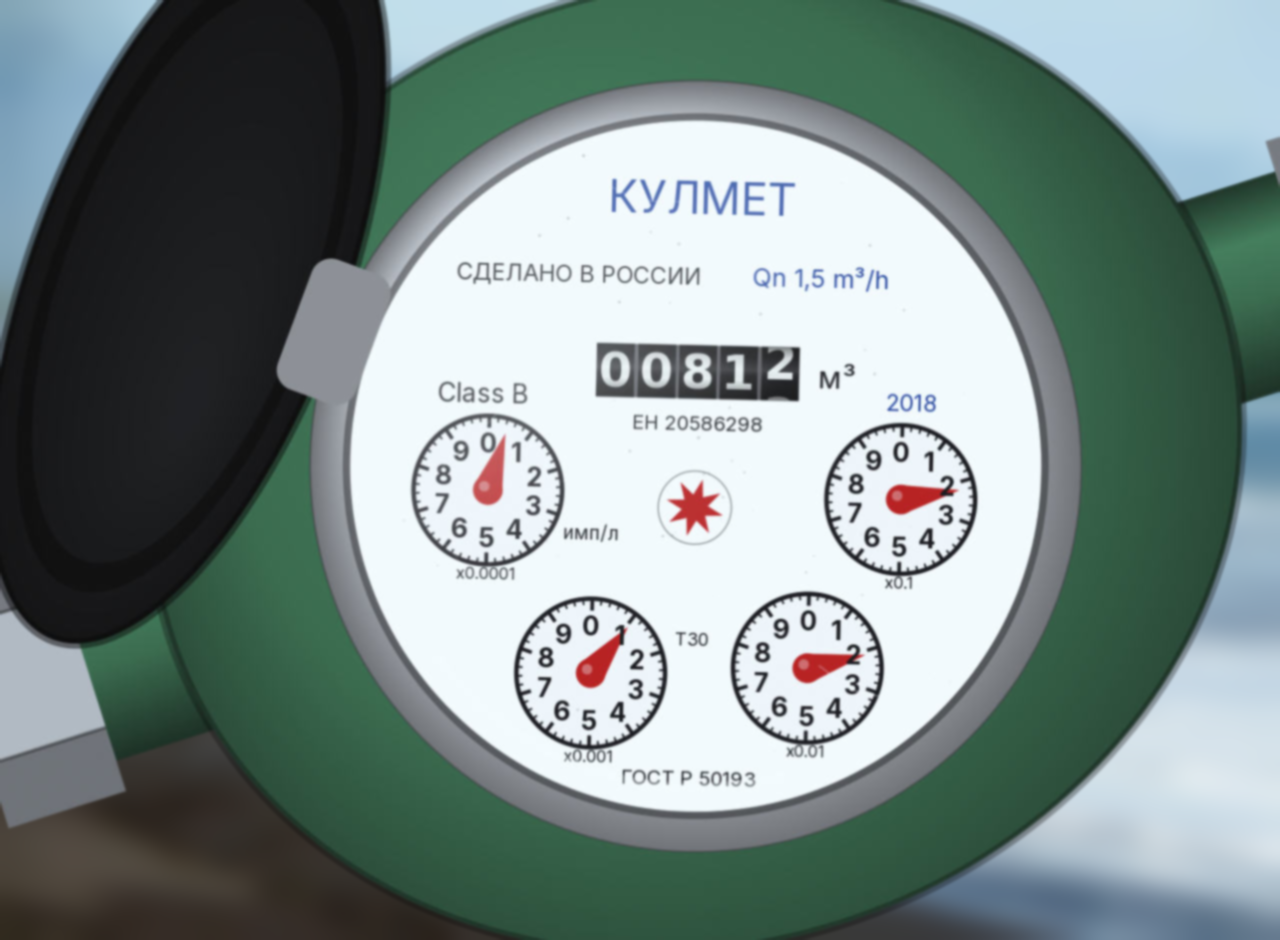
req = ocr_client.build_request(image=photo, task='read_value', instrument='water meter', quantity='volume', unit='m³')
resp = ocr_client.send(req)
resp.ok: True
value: 812.2210 m³
